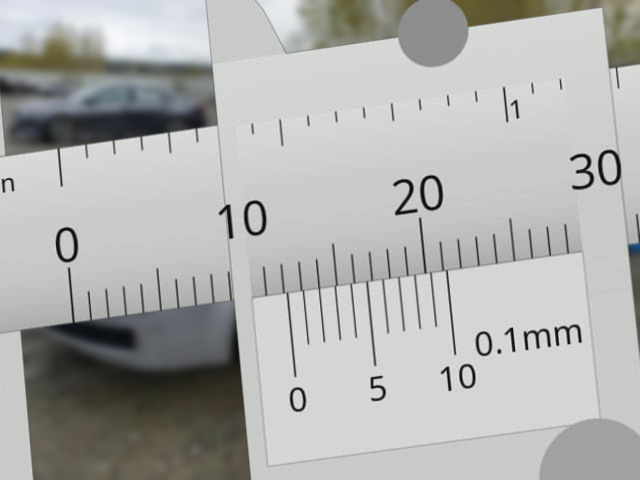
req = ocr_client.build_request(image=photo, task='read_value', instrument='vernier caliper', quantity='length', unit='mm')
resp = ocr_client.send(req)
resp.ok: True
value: 12.2 mm
